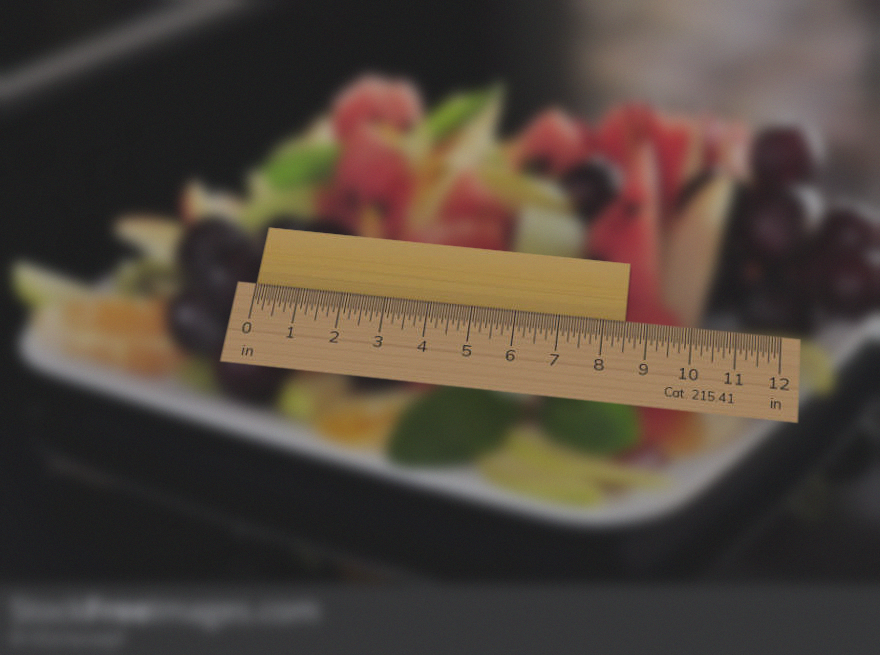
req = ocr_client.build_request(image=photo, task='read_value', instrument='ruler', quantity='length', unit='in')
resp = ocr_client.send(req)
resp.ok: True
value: 8.5 in
